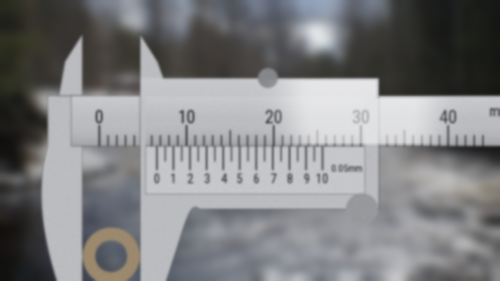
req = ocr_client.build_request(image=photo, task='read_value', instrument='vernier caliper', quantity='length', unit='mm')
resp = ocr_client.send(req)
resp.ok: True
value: 6.6 mm
